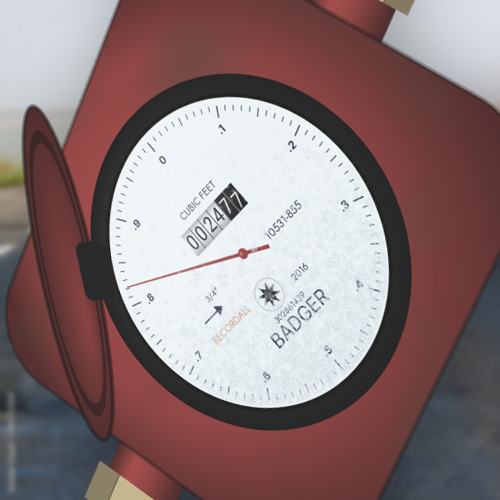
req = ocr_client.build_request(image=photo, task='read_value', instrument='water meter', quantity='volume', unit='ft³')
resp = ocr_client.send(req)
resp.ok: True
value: 2476.82 ft³
